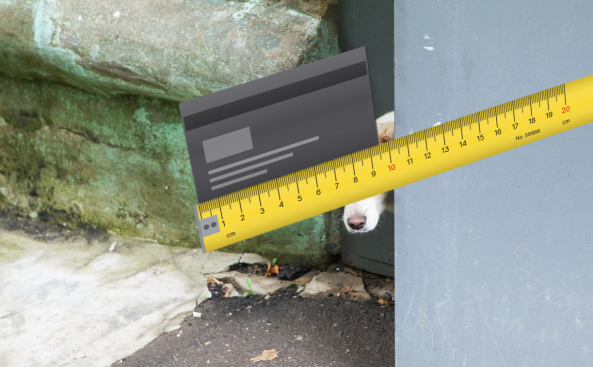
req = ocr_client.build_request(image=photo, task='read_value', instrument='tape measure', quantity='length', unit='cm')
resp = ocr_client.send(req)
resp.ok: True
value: 9.5 cm
